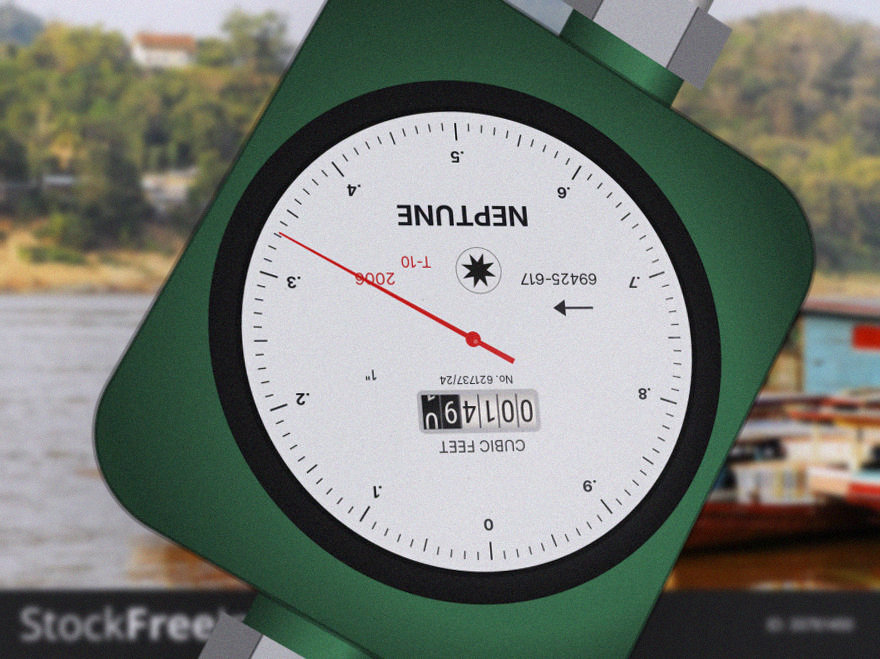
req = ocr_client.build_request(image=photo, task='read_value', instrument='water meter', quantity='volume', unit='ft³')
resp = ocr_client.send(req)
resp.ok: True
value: 1490.33 ft³
